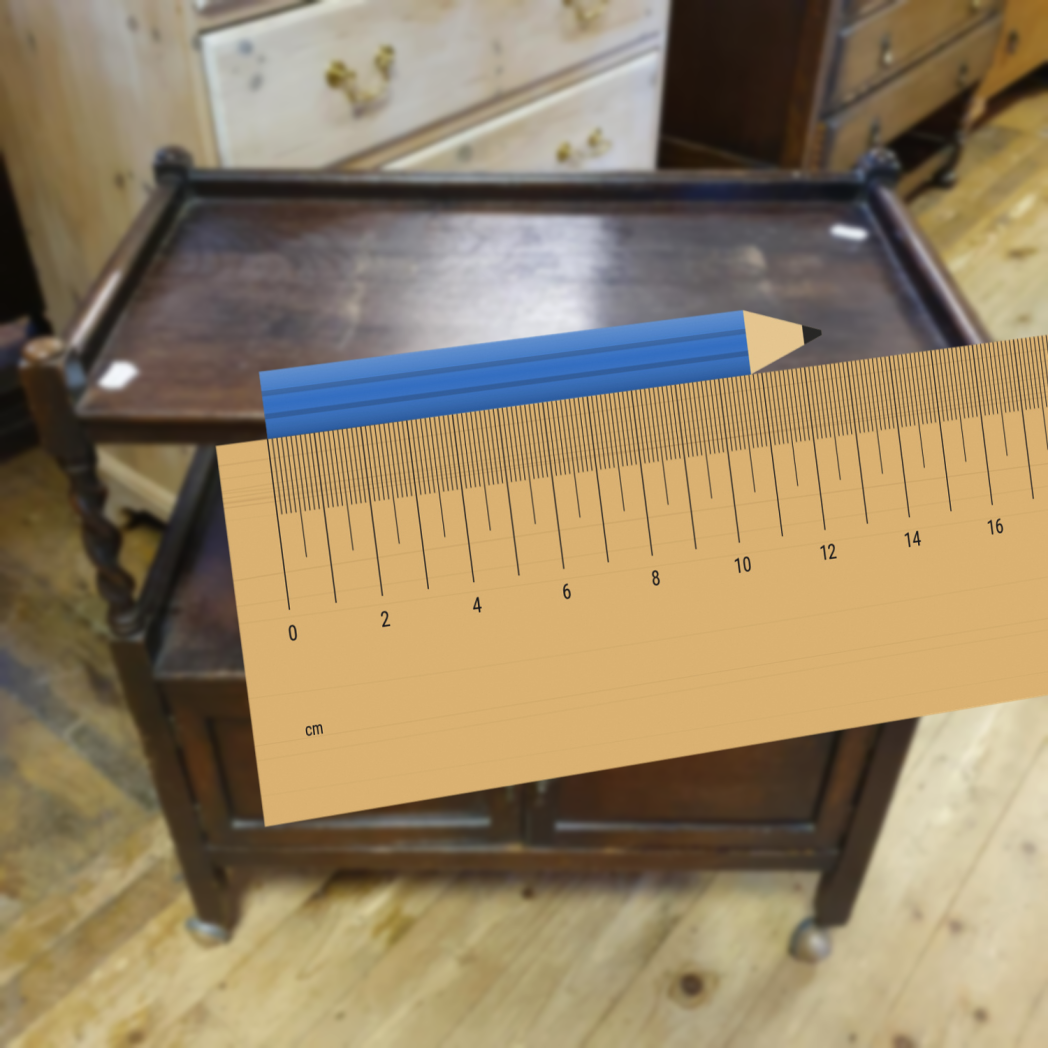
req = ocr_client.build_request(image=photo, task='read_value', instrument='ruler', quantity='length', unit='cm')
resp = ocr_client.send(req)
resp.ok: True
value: 12.5 cm
